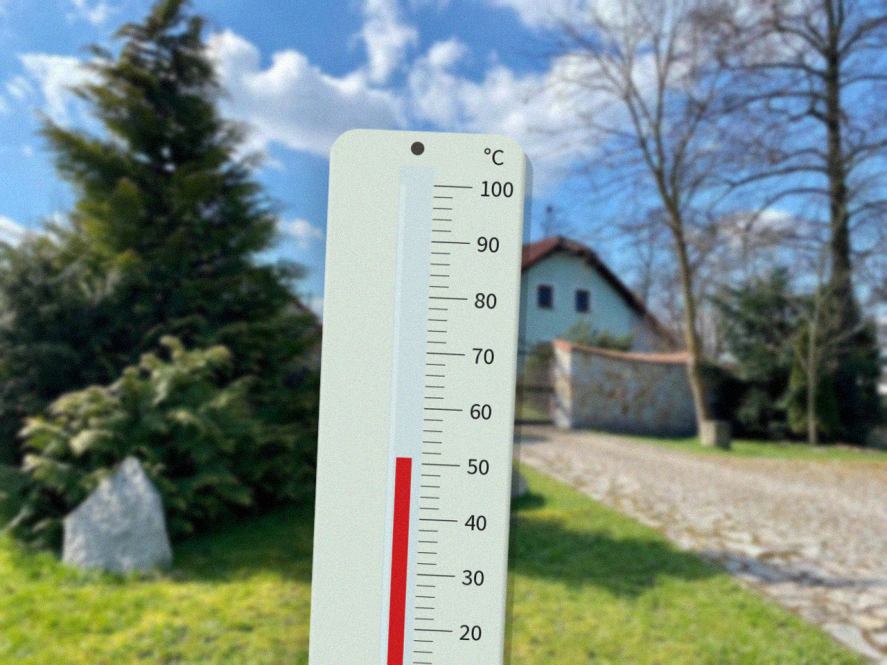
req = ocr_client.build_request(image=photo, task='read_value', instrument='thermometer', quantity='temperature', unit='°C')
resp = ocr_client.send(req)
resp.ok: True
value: 51 °C
